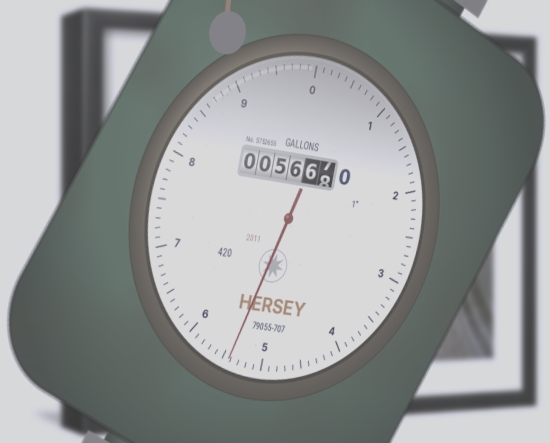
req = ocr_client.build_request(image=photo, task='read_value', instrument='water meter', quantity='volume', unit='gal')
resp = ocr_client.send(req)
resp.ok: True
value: 56675.4 gal
